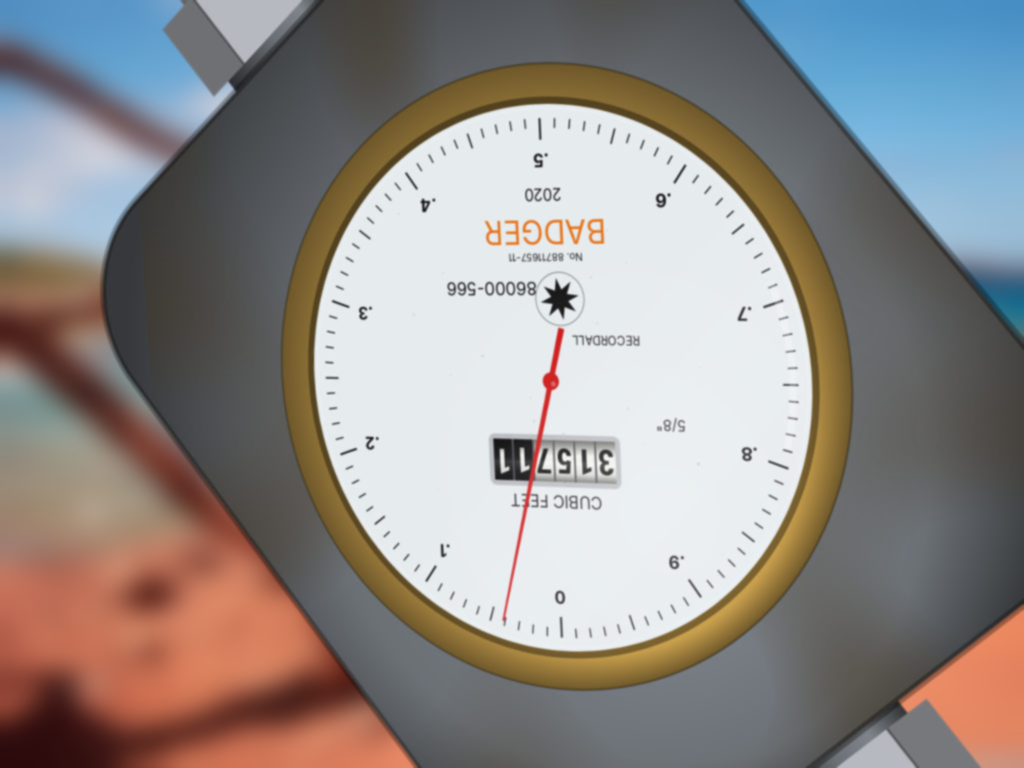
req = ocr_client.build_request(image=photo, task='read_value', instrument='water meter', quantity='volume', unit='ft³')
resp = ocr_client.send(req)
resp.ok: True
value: 315711.04 ft³
